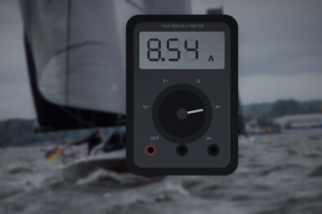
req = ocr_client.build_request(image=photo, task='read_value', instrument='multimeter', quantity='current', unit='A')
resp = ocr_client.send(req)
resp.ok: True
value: 8.54 A
